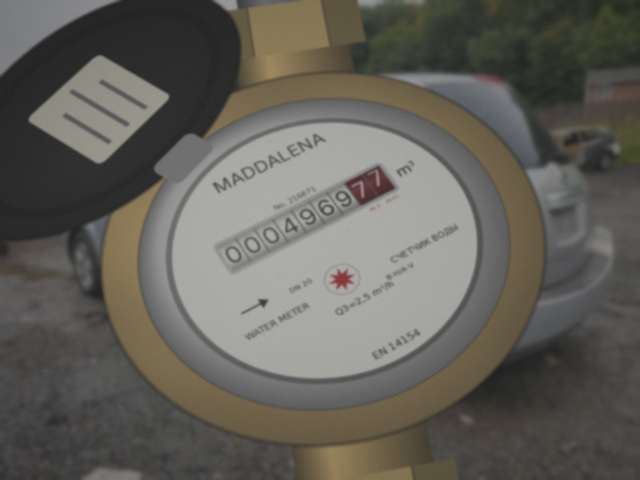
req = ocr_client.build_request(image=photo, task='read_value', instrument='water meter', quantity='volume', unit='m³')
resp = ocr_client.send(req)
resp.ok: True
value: 4969.77 m³
